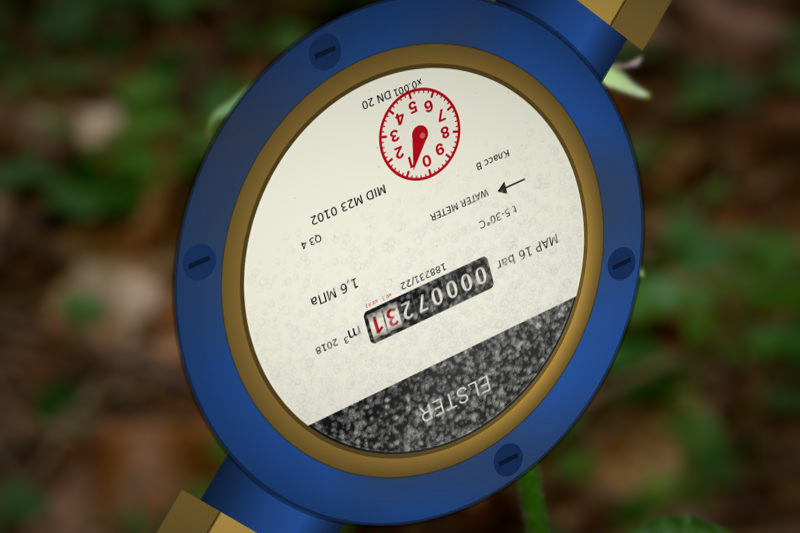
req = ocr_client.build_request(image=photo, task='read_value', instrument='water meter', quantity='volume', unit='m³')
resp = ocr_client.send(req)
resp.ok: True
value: 72.310 m³
